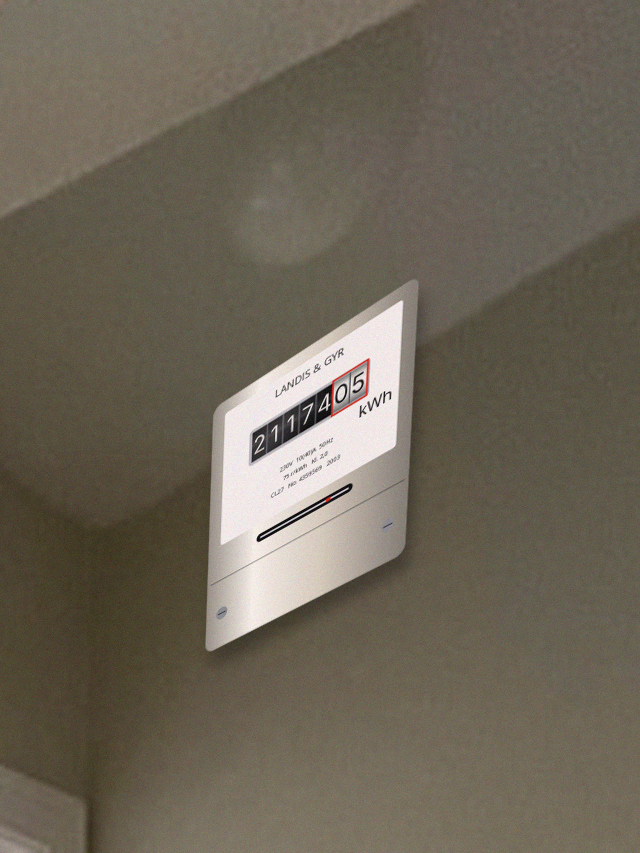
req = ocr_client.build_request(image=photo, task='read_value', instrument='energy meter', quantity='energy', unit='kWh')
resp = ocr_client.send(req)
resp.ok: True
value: 21174.05 kWh
